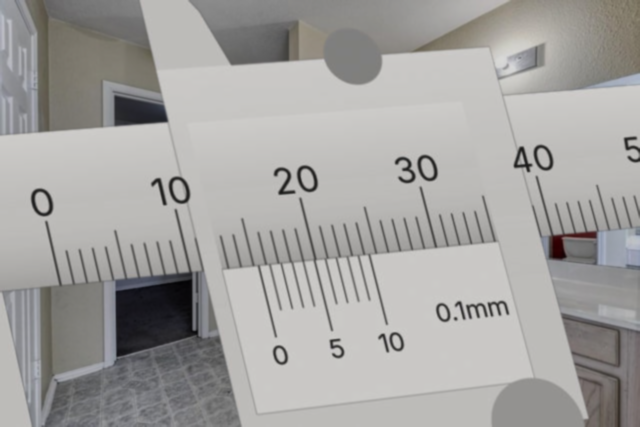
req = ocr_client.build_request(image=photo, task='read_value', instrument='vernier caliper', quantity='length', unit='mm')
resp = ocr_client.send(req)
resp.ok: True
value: 15.4 mm
